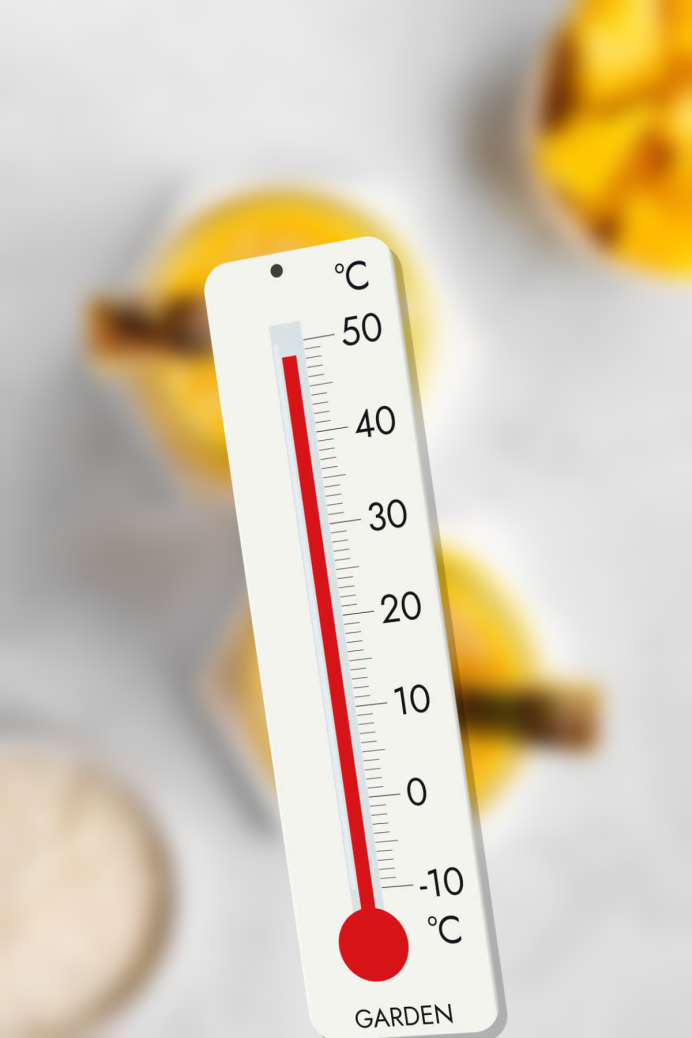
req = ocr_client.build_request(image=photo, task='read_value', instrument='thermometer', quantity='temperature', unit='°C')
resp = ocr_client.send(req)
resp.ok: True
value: 48.5 °C
